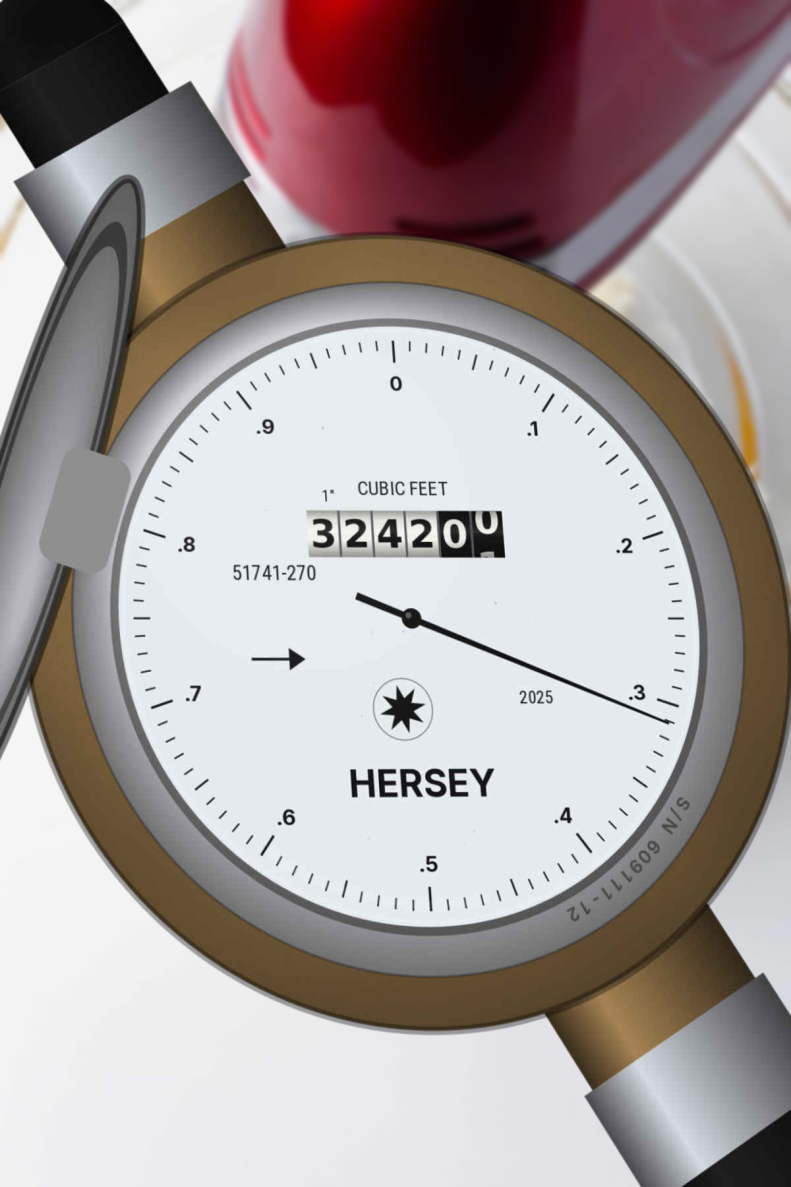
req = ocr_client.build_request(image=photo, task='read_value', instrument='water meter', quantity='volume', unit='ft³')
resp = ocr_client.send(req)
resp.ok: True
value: 324200.31 ft³
